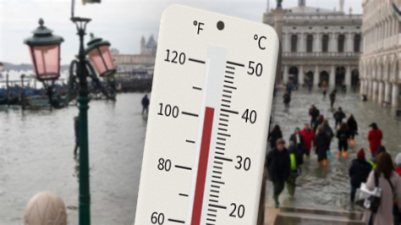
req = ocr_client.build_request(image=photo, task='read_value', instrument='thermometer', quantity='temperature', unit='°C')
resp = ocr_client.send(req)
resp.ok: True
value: 40 °C
